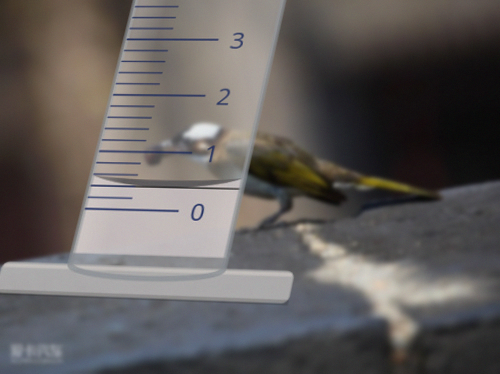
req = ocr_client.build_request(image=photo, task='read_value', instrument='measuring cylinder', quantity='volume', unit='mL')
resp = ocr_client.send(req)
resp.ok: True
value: 0.4 mL
